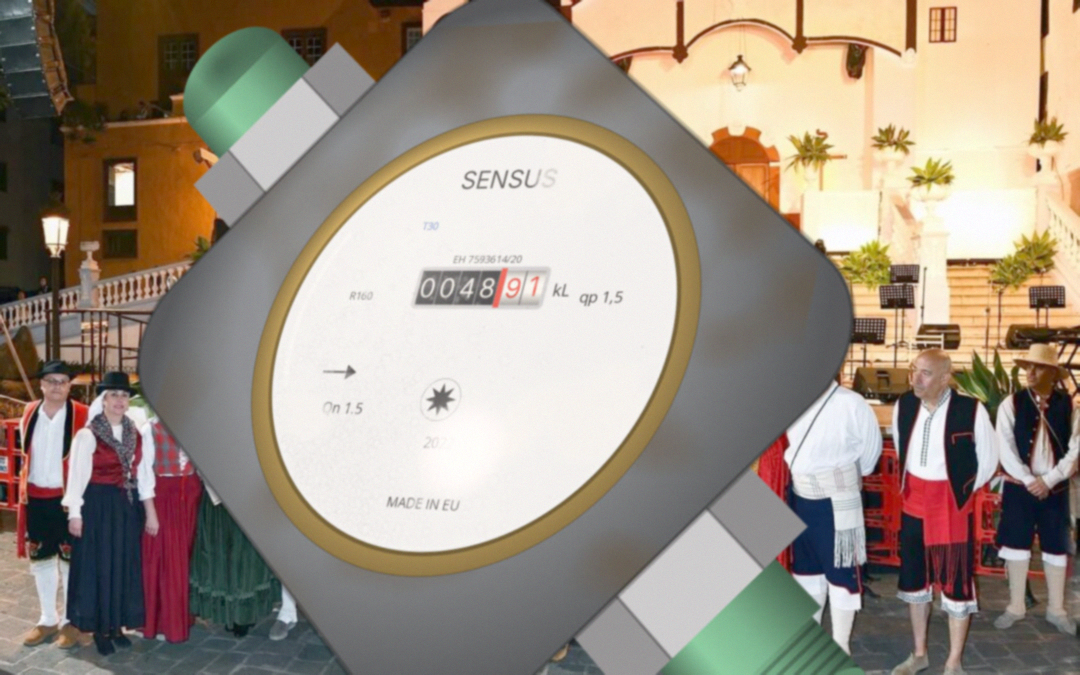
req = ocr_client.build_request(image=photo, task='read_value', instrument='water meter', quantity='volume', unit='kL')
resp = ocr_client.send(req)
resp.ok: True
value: 48.91 kL
